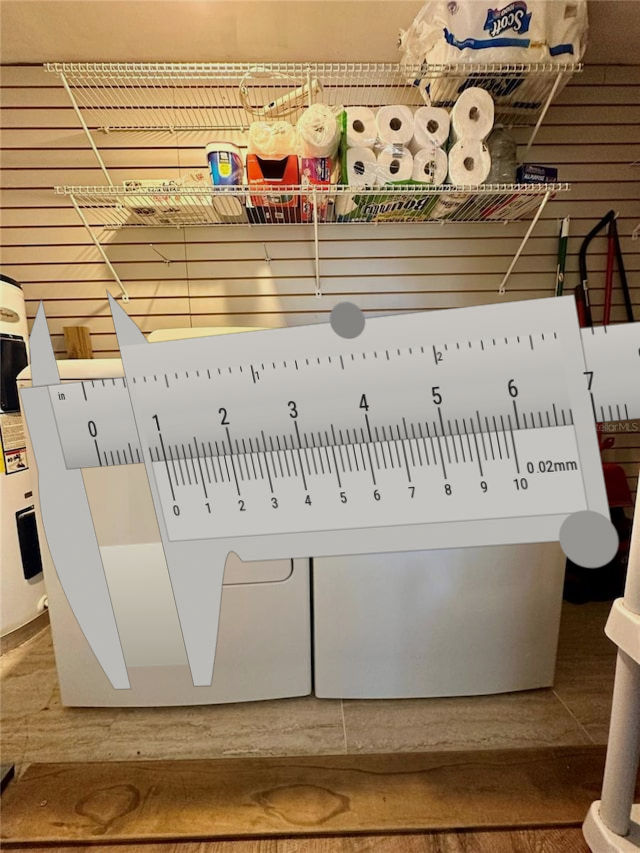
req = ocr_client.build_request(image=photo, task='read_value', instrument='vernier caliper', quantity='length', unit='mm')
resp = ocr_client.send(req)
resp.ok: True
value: 10.0 mm
